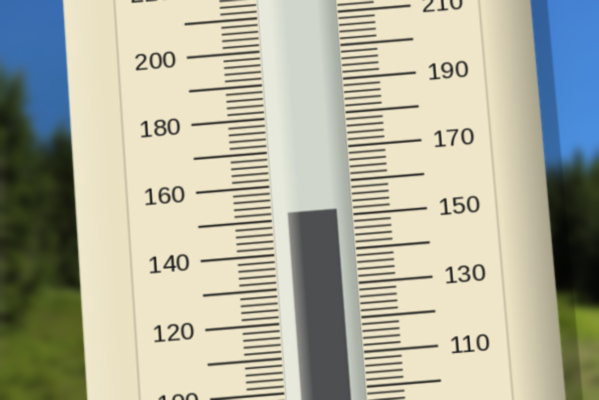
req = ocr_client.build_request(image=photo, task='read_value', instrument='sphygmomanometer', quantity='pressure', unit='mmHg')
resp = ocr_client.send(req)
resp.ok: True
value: 152 mmHg
